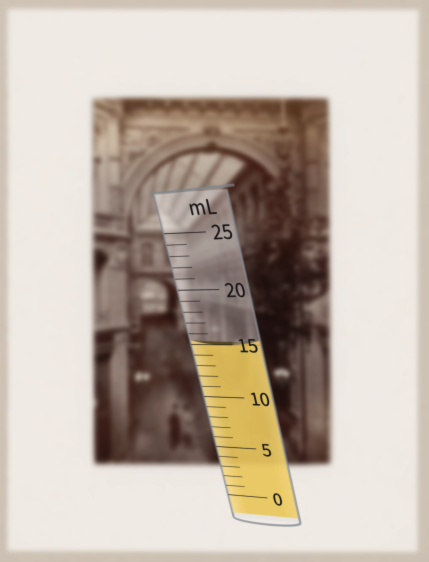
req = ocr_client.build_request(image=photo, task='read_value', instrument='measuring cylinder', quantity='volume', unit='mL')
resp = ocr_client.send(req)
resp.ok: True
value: 15 mL
